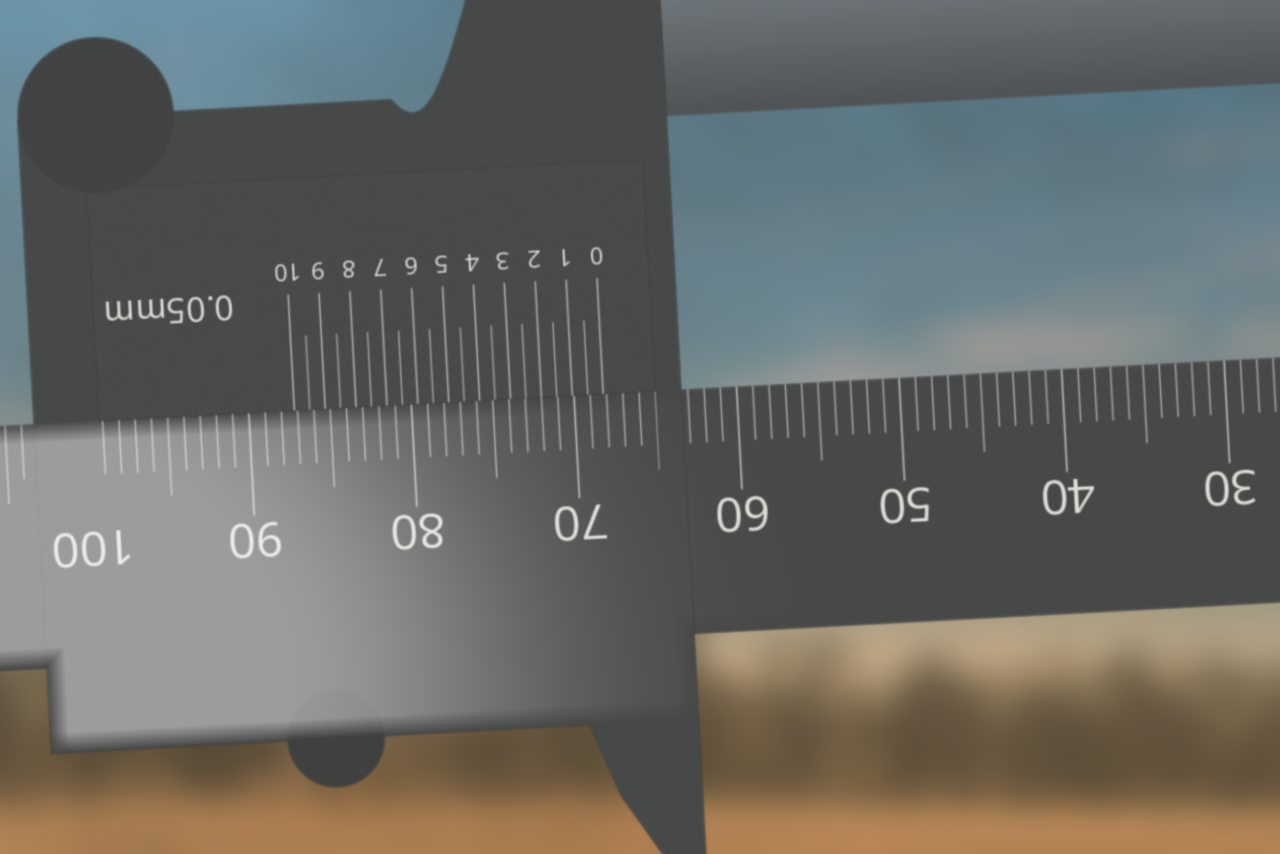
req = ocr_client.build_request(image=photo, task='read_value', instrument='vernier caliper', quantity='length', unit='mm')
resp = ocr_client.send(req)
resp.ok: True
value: 68.2 mm
